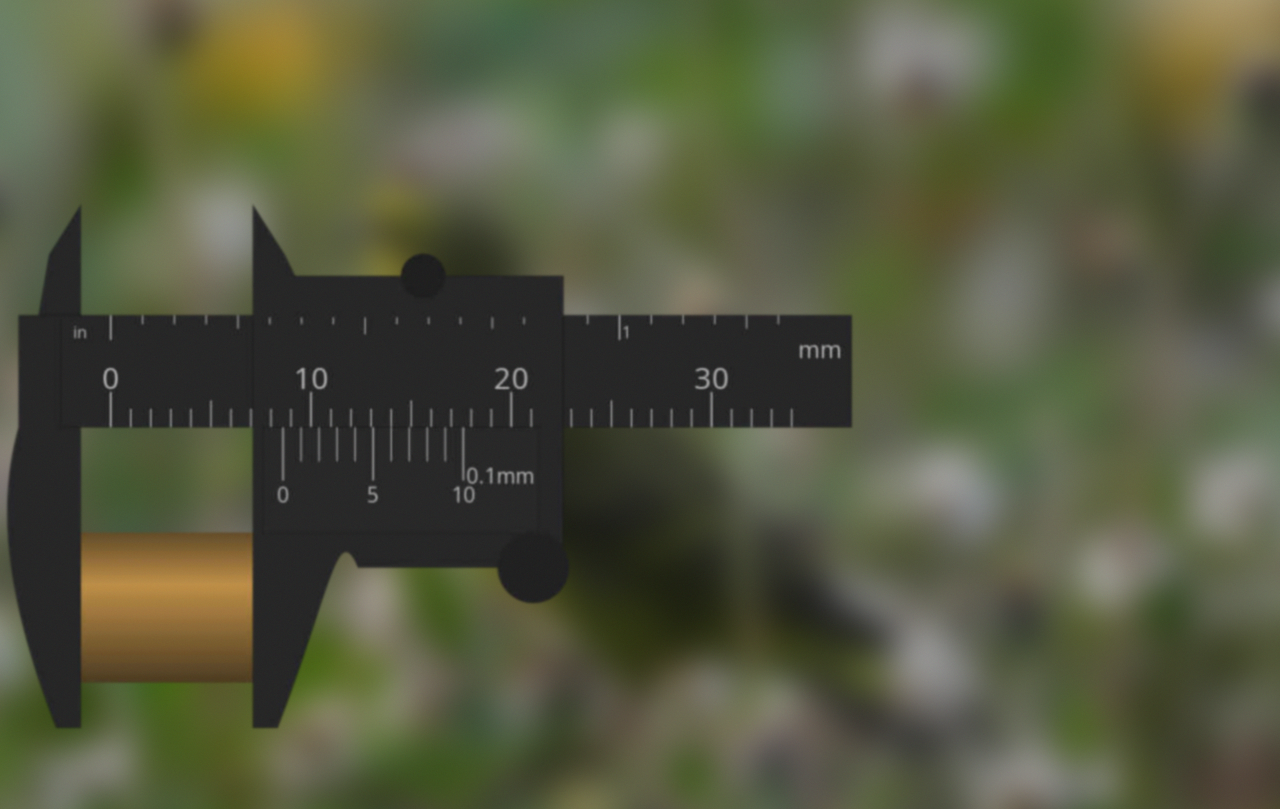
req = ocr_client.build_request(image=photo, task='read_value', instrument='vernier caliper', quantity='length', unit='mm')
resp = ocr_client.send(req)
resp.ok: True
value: 8.6 mm
